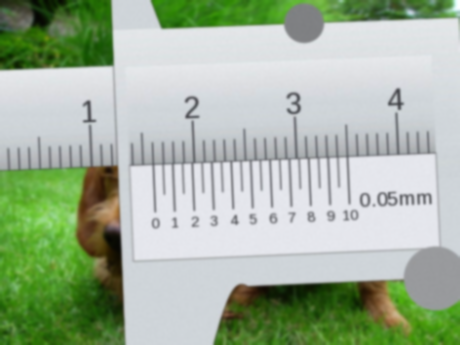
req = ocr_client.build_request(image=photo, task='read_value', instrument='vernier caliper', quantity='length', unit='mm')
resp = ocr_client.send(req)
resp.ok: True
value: 16.0 mm
